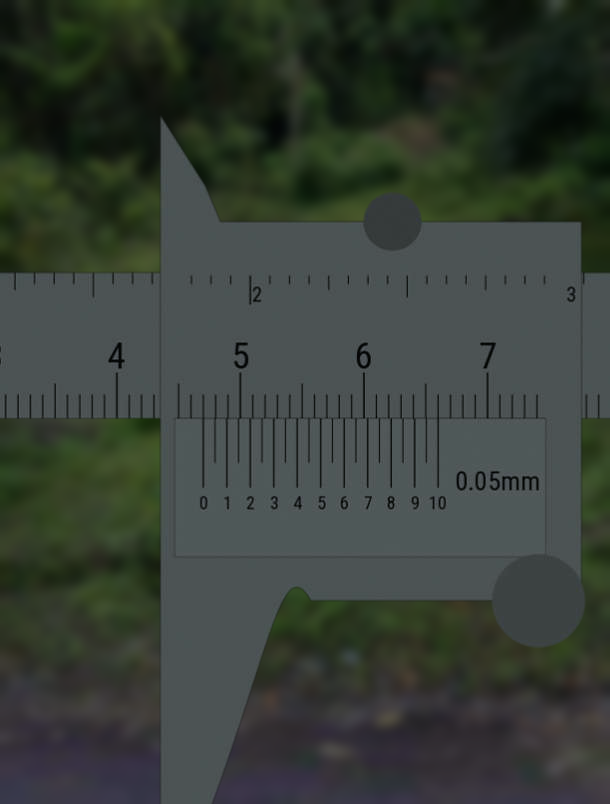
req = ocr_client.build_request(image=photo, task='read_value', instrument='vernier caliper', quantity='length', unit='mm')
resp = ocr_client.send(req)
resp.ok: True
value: 47.0 mm
